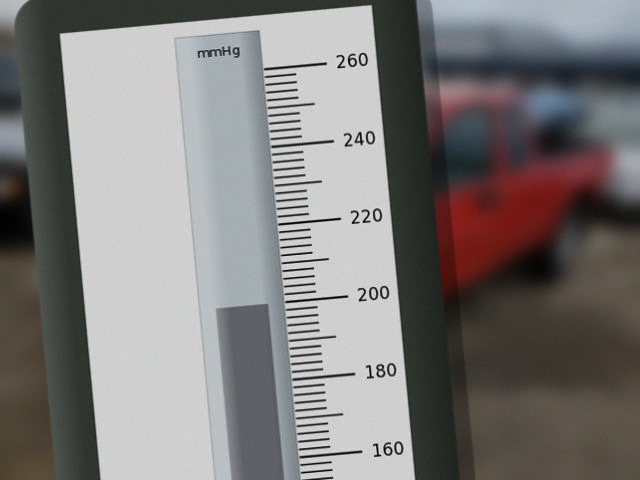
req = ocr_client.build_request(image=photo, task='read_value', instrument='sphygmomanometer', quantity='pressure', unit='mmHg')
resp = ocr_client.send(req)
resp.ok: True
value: 200 mmHg
